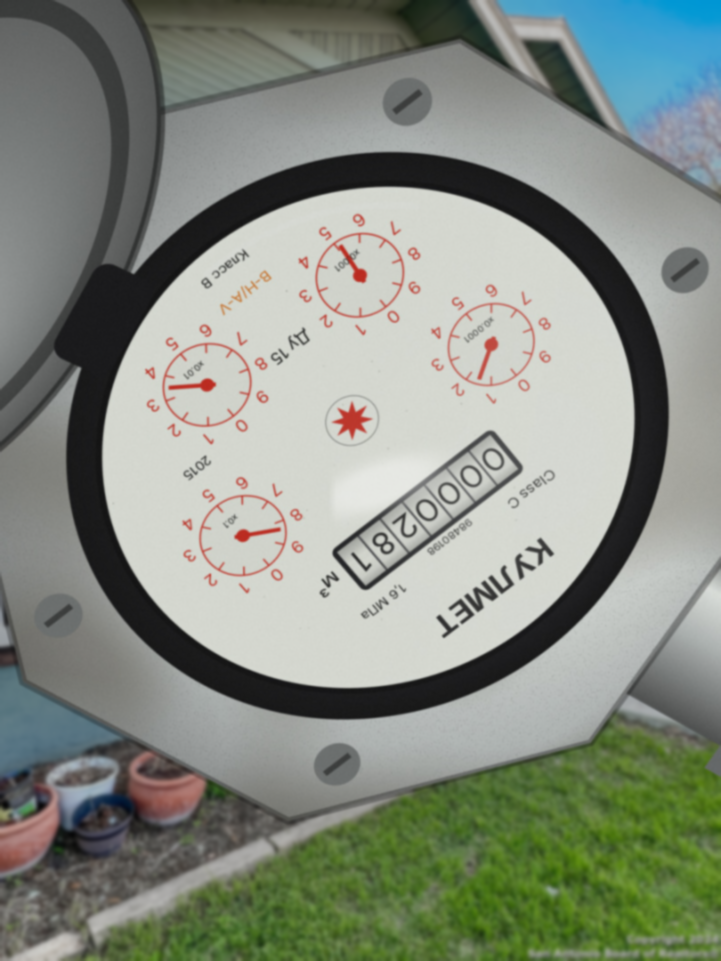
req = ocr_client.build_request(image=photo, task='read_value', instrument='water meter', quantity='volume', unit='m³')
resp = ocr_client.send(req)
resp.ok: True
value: 281.8351 m³
